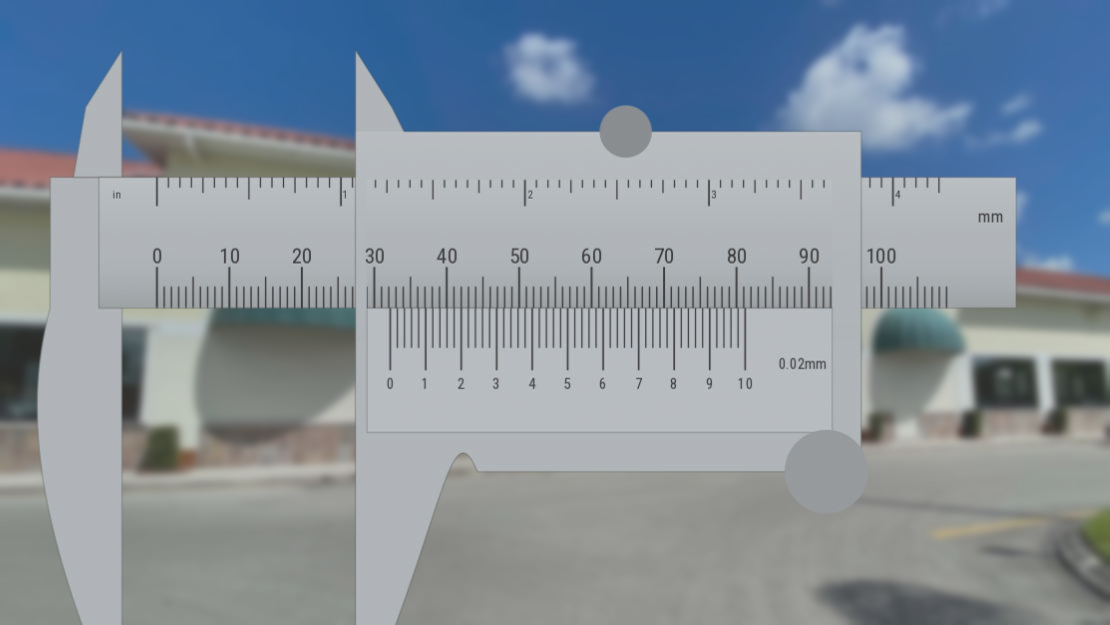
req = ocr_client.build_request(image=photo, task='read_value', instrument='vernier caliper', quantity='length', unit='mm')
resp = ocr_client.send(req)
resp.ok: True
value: 32.2 mm
